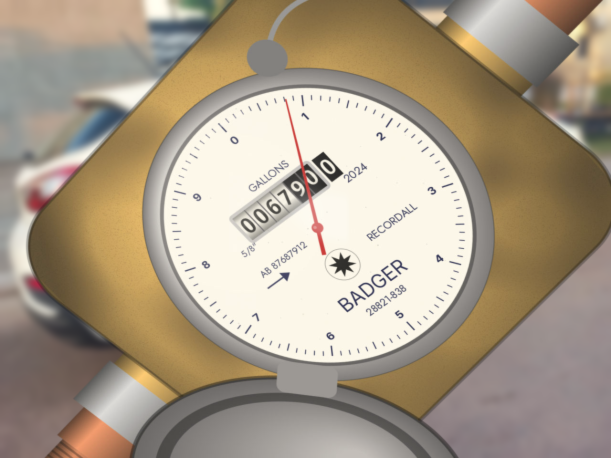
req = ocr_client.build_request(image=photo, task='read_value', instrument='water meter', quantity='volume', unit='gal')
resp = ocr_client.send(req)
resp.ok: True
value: 67900.8 gal
